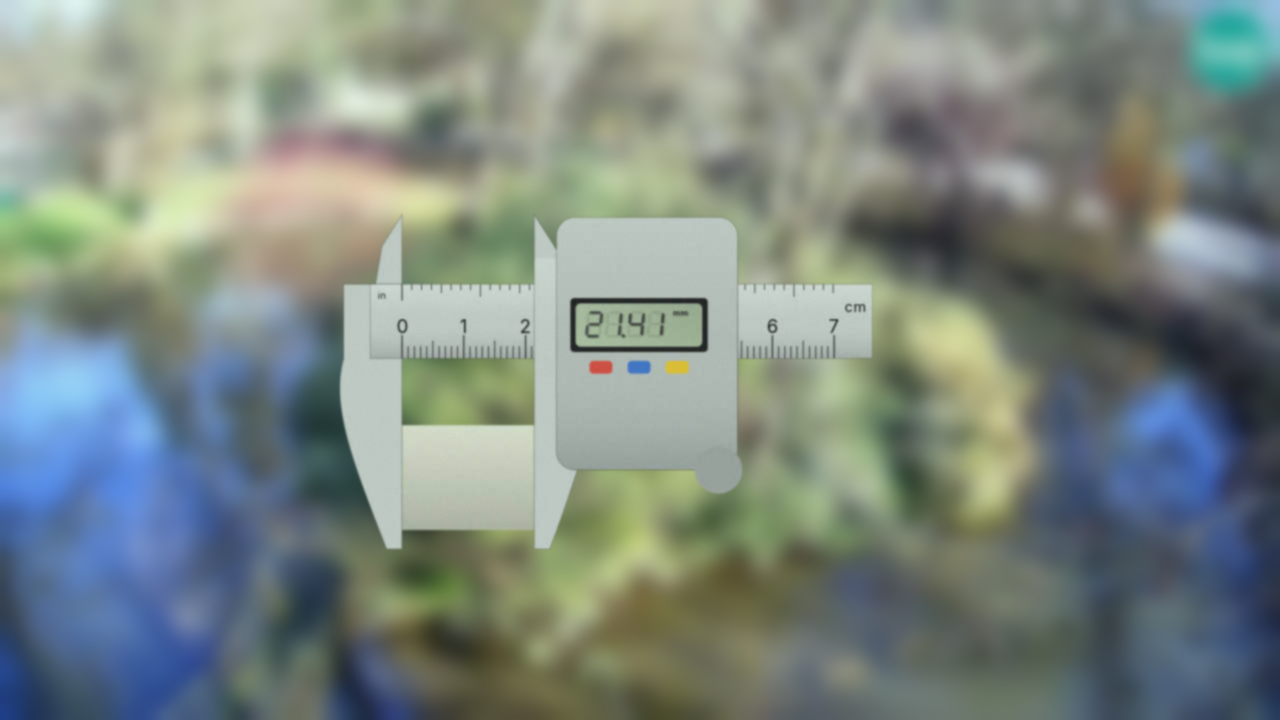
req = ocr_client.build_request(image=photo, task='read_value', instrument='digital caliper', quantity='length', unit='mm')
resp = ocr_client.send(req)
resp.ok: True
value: 21.41 mm
